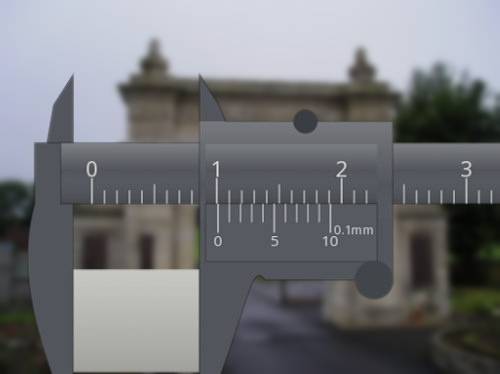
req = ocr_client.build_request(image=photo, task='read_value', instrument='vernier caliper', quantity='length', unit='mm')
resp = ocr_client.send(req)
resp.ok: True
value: 10.1 mm
